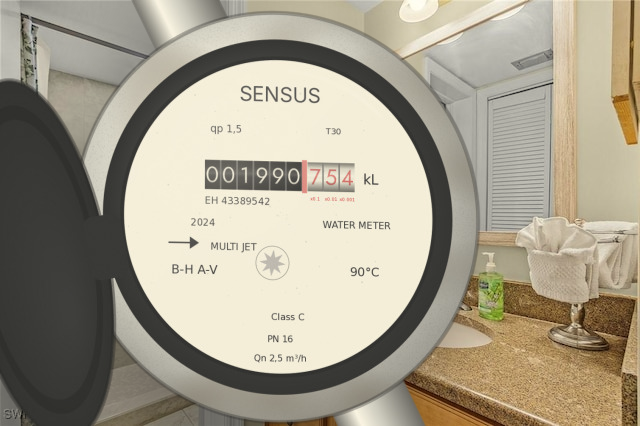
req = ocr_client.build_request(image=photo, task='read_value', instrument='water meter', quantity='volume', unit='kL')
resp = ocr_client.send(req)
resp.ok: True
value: 1990.754 kL
